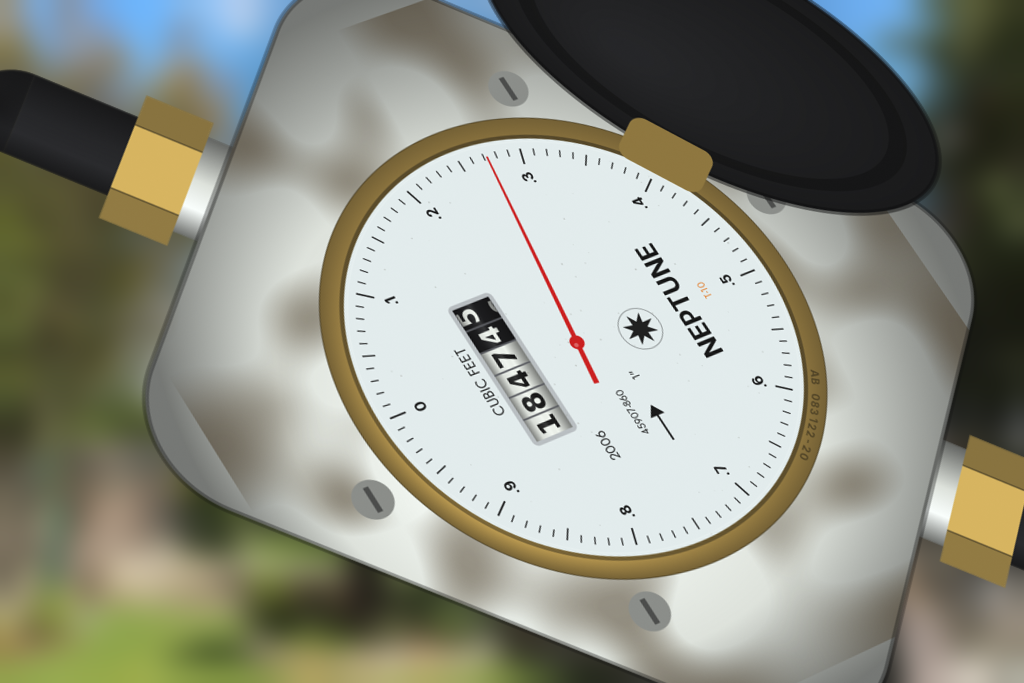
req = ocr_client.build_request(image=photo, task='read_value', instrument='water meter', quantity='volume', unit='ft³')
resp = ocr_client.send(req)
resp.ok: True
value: 184745.27 ft³
